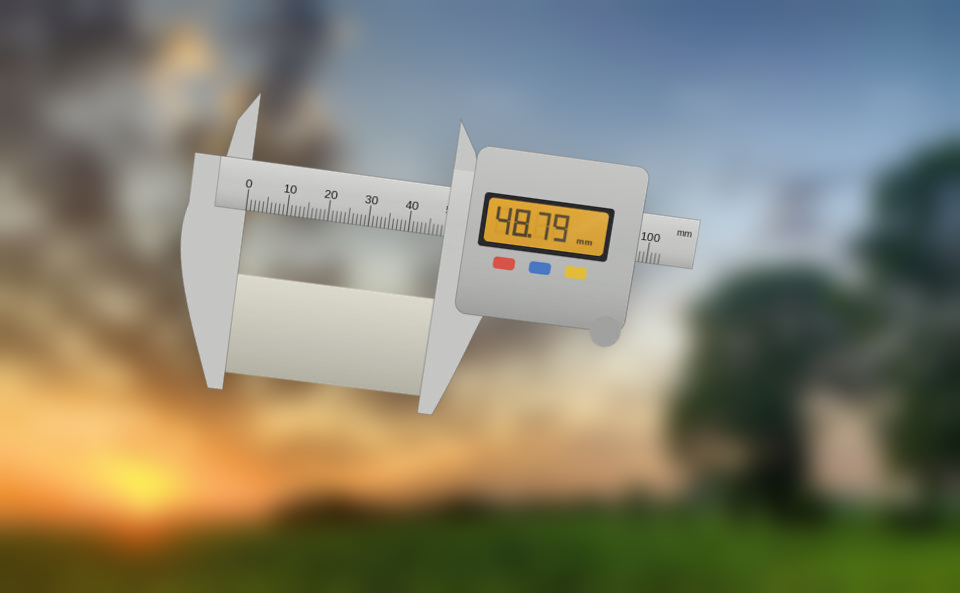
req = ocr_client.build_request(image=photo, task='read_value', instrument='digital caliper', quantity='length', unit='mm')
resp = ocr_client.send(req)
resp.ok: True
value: 48.79 mm
